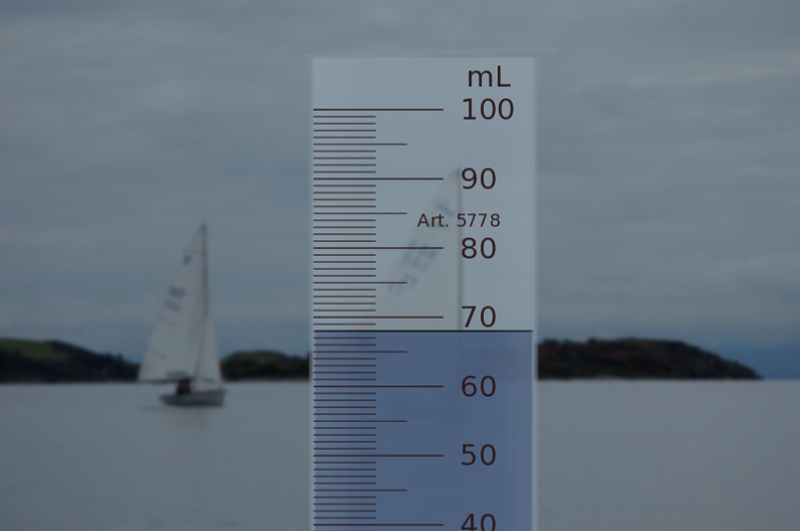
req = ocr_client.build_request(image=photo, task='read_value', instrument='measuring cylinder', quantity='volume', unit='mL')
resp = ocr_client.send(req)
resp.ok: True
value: 68 mL
